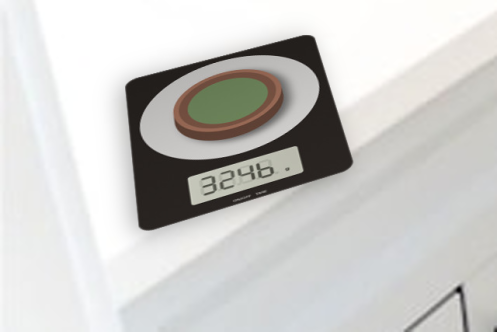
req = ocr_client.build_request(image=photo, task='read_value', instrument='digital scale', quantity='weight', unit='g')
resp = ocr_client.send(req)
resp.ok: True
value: 3246 g
